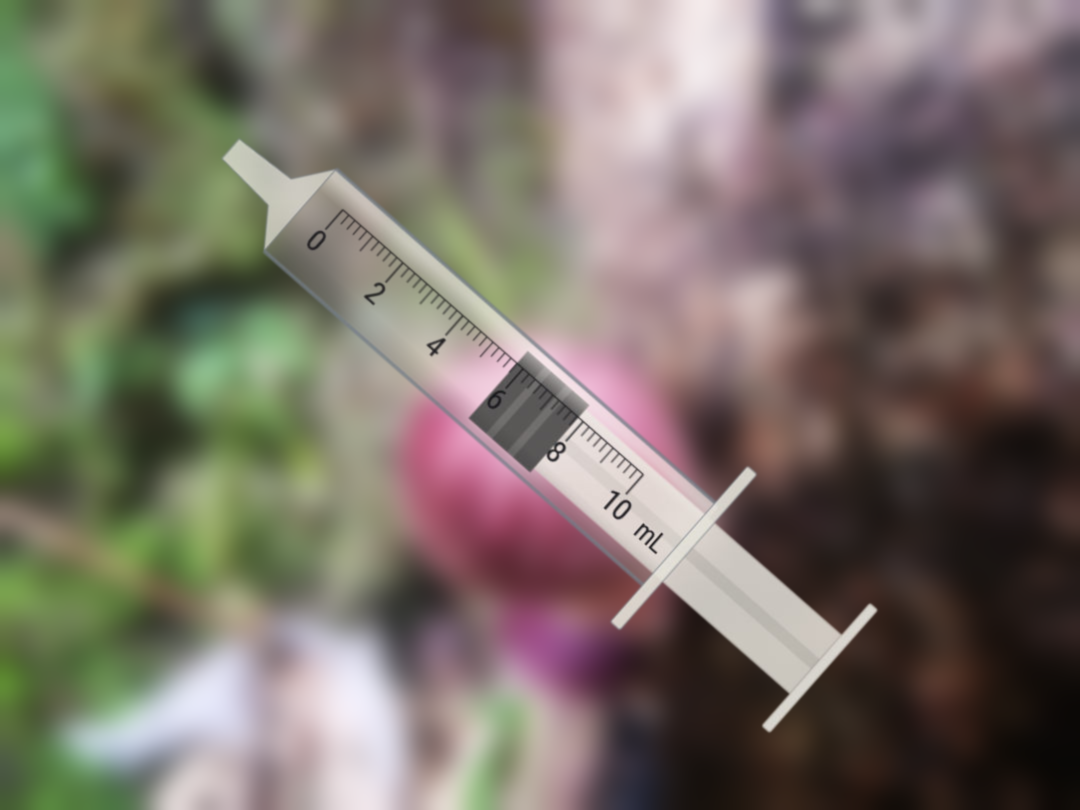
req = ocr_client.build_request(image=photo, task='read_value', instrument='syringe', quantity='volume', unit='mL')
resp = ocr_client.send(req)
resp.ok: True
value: 5.8 mL
